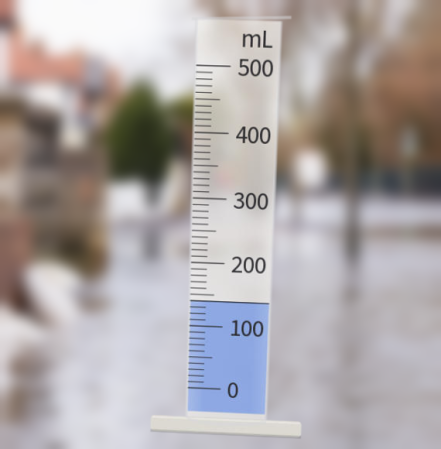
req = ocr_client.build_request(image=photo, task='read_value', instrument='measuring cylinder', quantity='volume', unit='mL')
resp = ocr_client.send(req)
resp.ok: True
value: 140 mL
